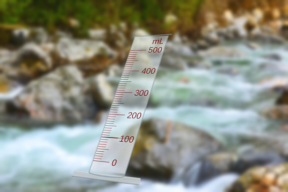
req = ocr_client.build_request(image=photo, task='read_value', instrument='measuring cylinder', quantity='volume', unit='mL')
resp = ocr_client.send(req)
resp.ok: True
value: 100 mL
